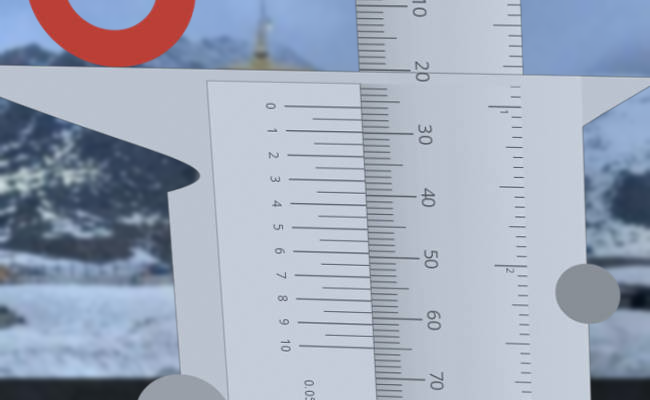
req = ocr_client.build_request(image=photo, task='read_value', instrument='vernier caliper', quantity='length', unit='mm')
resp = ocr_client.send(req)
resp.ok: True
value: 26.0 mm
